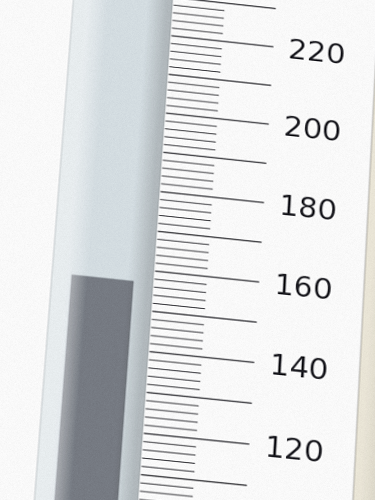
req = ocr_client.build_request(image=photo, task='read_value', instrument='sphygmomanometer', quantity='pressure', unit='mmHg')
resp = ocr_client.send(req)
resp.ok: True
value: 157 mmHg
